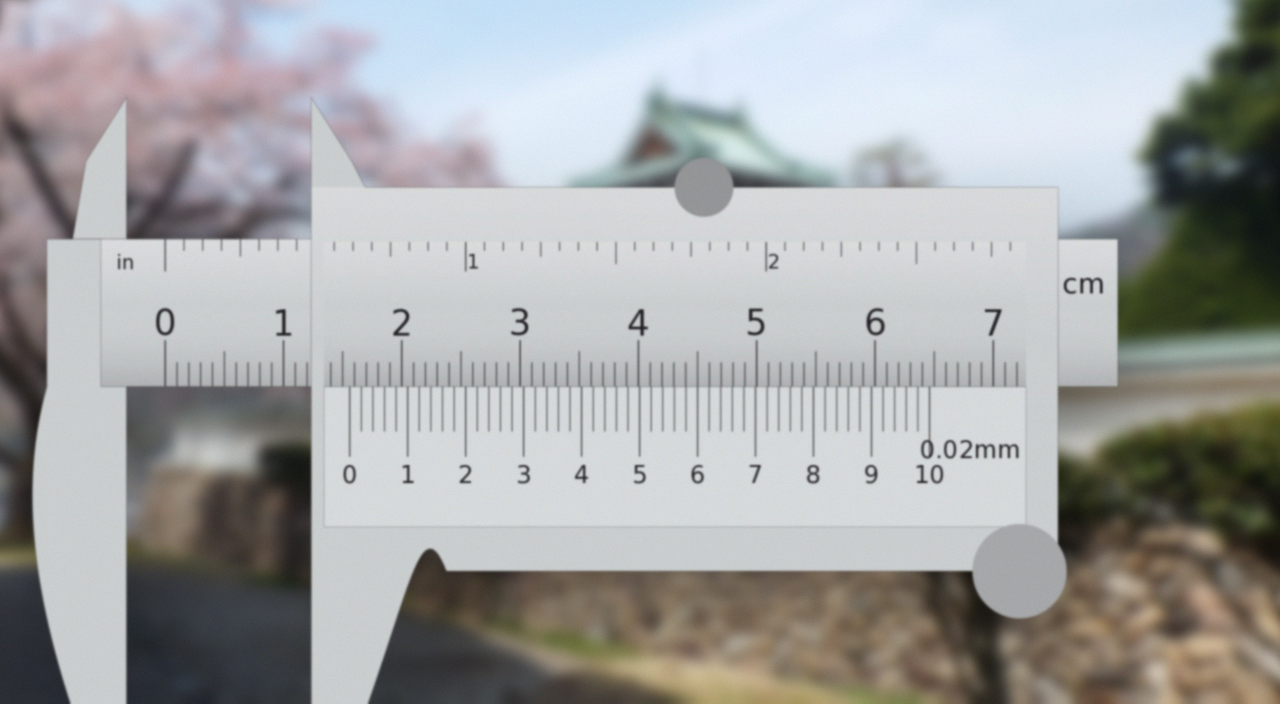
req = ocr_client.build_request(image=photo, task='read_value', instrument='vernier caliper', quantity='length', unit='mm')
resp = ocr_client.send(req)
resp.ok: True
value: 15.6 mm
